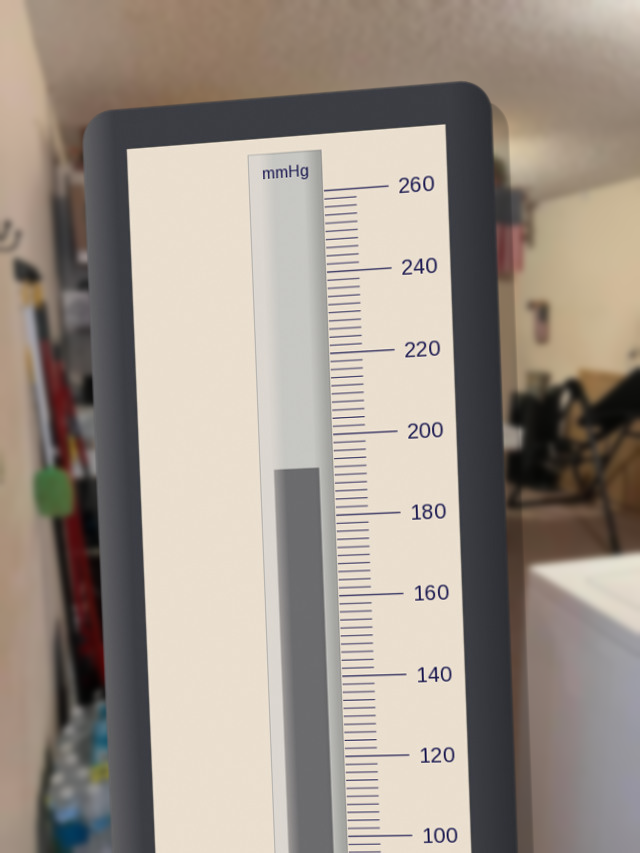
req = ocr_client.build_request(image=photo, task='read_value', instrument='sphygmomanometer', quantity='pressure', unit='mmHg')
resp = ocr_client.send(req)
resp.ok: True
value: 192 mmHg
